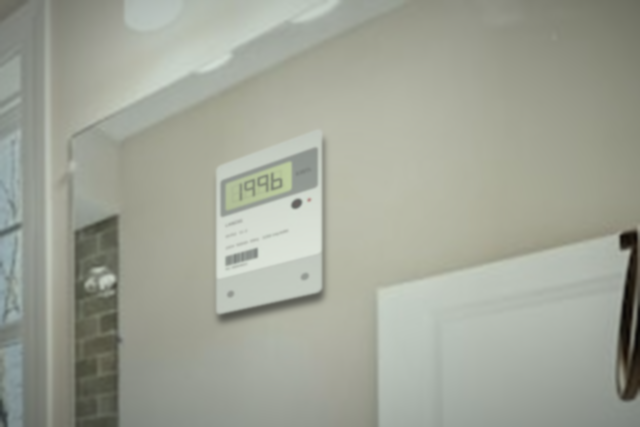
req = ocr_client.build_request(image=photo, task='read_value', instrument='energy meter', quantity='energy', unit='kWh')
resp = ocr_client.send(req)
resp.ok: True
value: 1996 kWh
